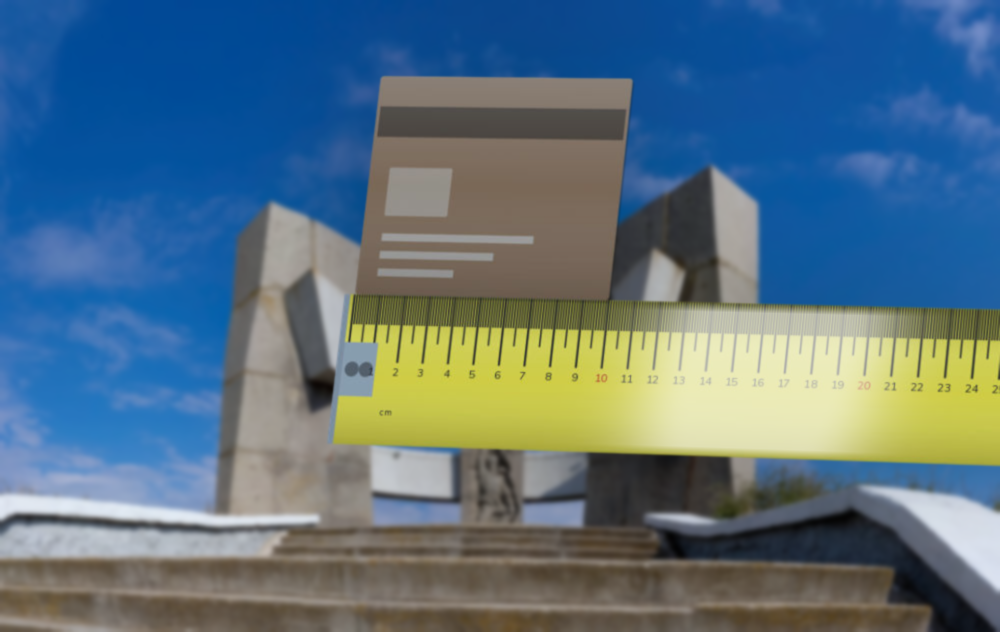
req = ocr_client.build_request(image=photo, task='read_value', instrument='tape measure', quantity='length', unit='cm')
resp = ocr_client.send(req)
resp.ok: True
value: 10 cm
